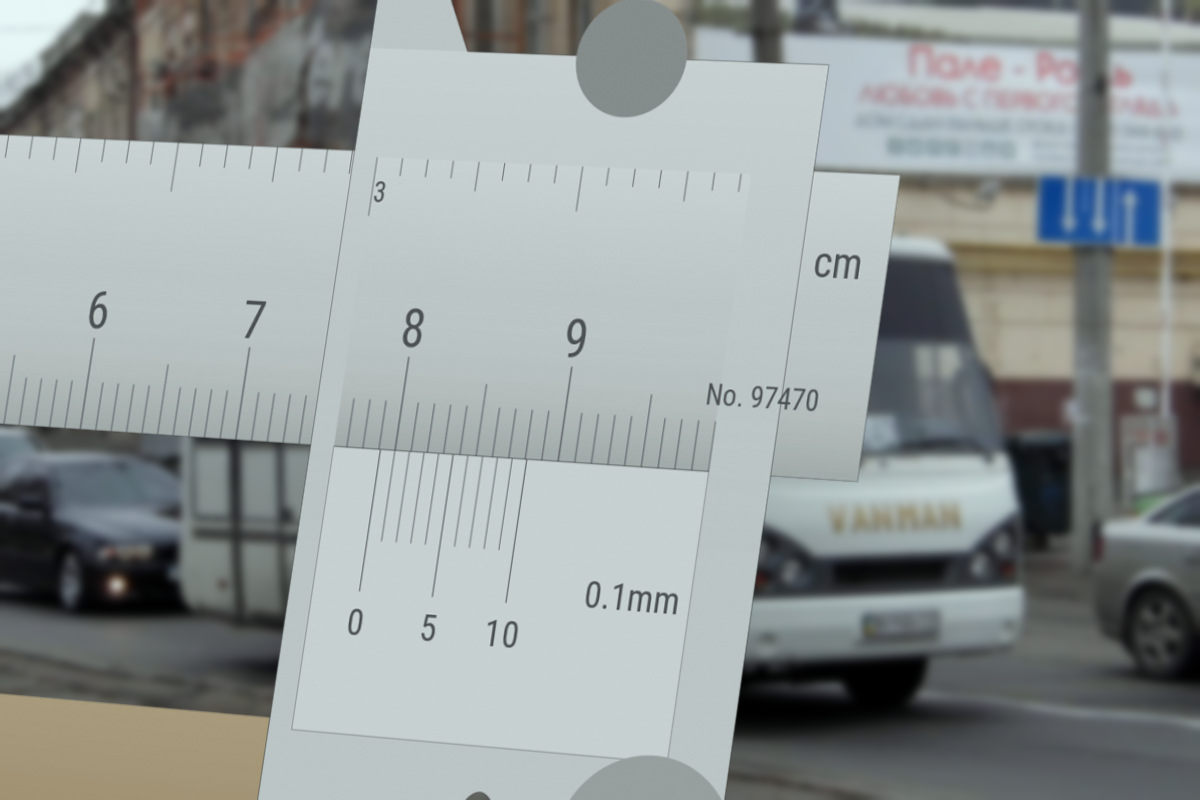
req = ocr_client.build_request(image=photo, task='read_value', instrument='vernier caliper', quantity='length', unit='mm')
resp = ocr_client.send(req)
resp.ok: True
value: 79.1 mm
